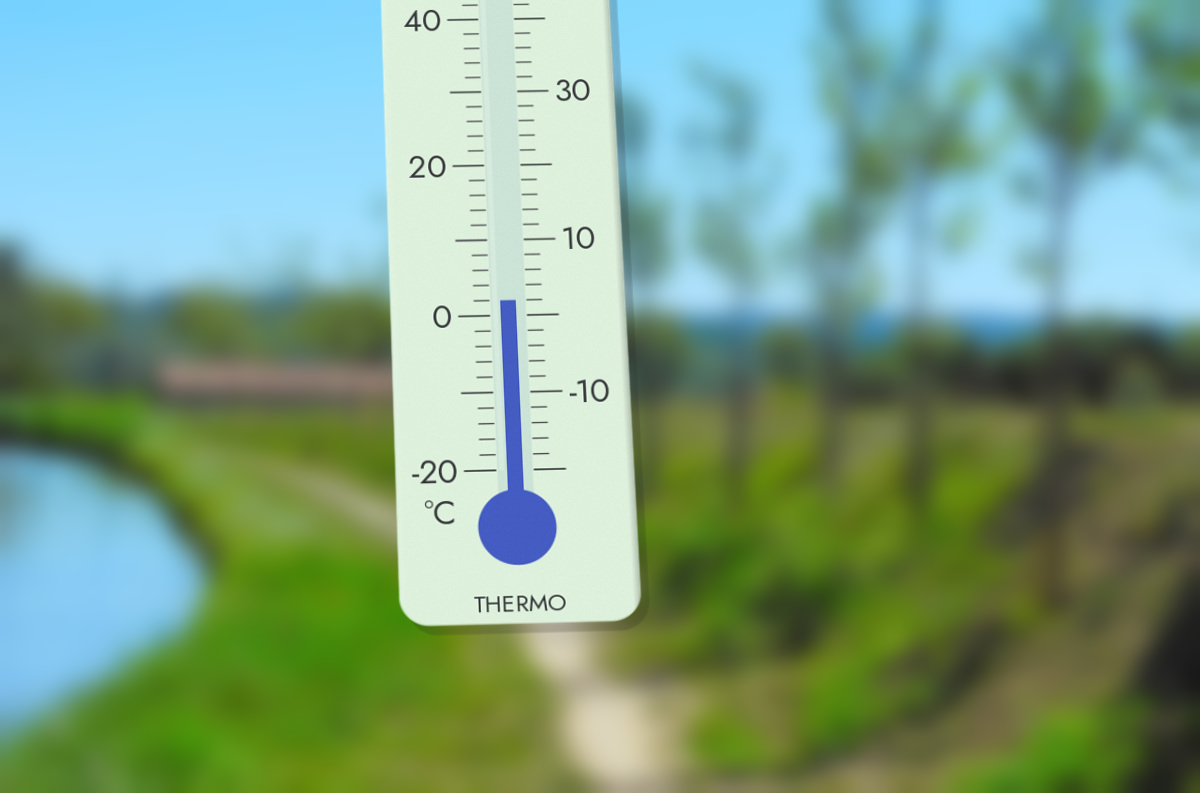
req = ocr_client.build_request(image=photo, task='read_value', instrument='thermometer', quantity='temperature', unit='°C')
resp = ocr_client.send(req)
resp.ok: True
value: 2 °C
